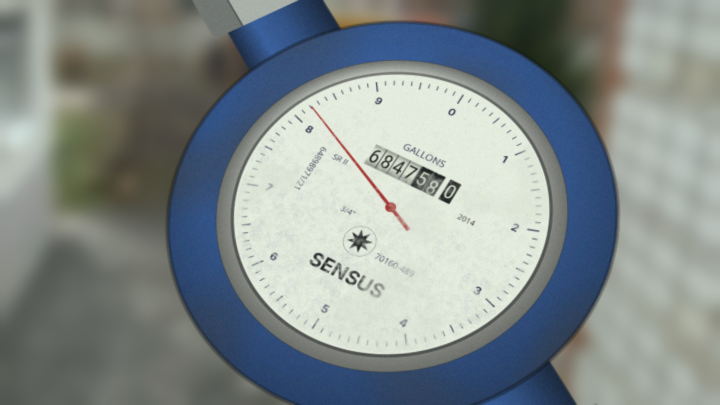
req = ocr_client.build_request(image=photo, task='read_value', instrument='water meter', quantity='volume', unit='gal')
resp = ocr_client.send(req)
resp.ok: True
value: 6847578.2 gal
